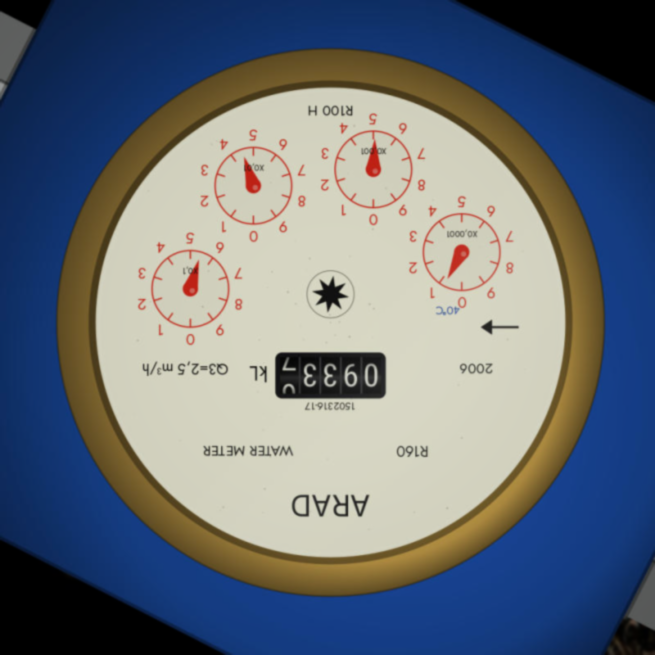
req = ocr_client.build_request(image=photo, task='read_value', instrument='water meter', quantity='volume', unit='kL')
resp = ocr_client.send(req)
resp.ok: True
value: 9336.5450 kL
